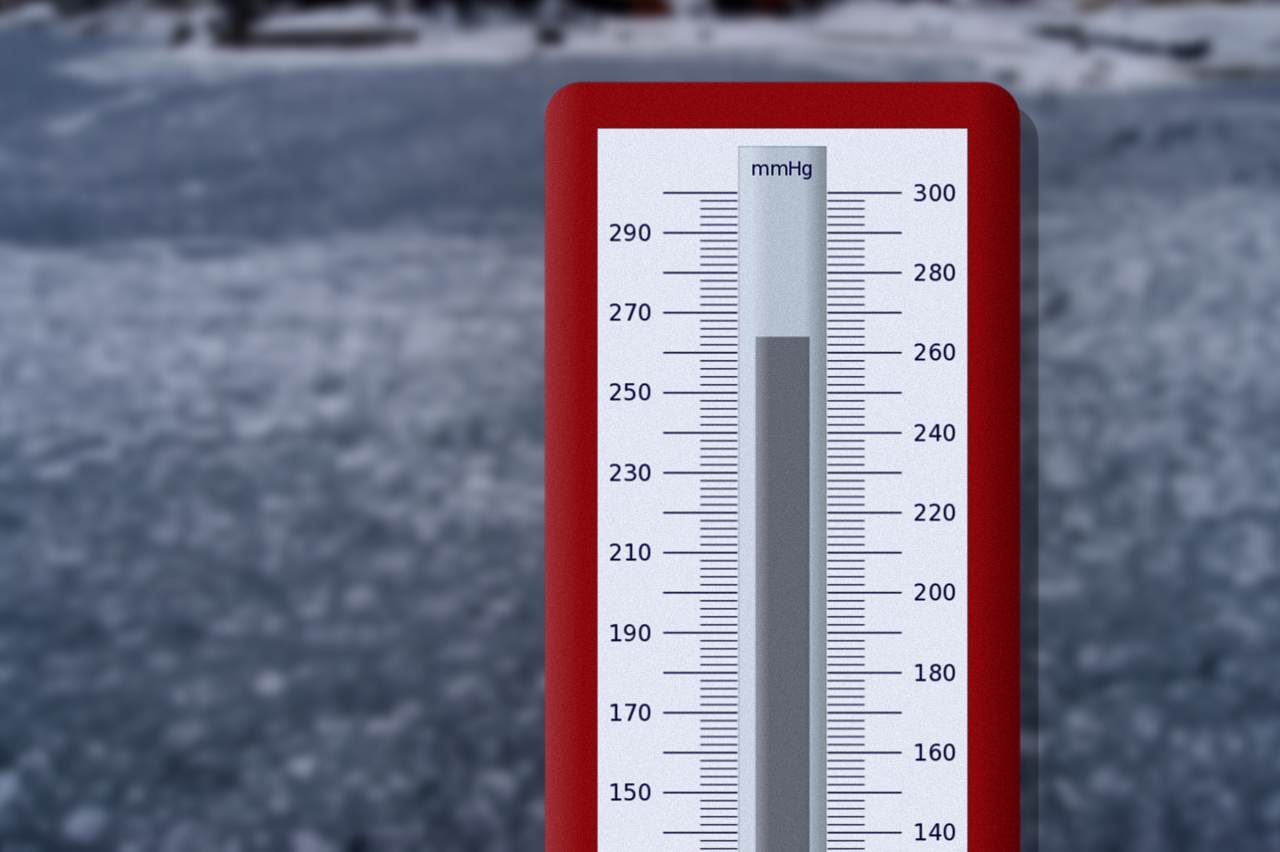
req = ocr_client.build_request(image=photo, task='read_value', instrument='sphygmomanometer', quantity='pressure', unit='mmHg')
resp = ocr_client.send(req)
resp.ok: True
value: 264 mmHg
